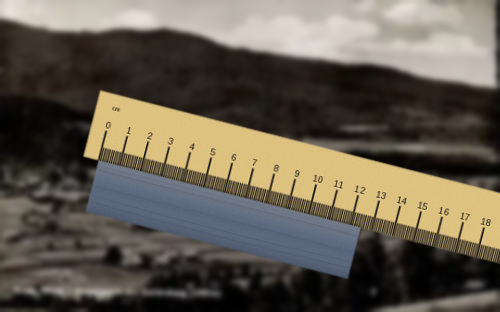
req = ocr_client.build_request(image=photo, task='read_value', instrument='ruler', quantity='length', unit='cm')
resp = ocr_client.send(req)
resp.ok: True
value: 12.5 cm
